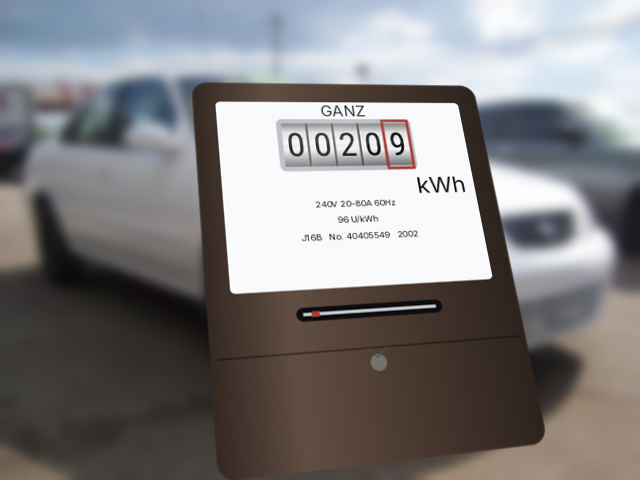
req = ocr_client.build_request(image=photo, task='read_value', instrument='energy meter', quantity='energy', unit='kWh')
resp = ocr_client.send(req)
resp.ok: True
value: 20.9 kWh
